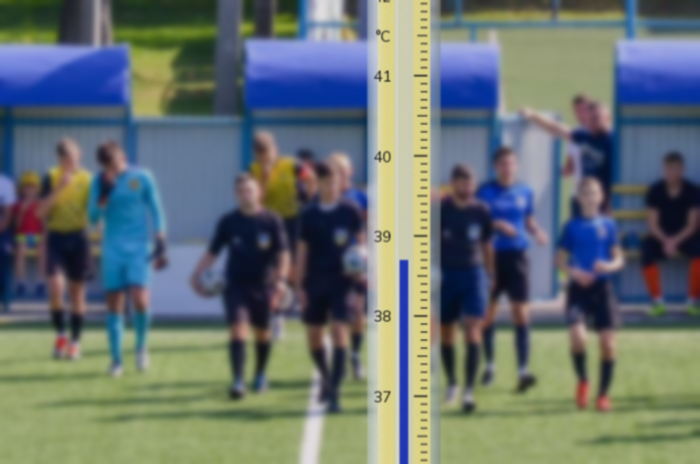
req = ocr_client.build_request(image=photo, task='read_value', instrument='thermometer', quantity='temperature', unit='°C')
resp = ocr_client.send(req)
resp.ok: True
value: 38.7 °C
